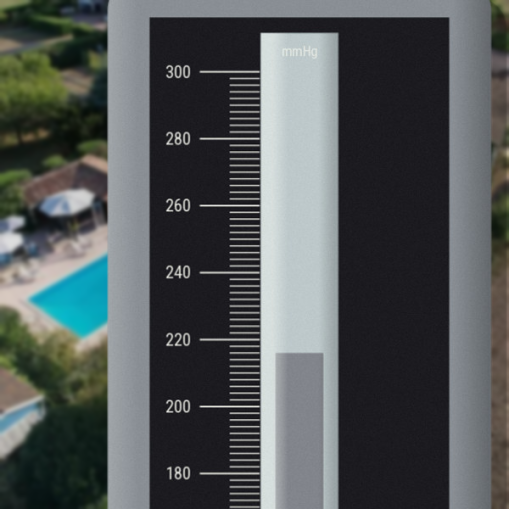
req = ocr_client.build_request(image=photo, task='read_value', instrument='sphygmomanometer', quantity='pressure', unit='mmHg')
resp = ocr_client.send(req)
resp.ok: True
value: 216 mmHg
